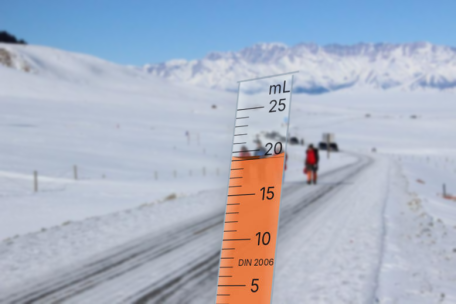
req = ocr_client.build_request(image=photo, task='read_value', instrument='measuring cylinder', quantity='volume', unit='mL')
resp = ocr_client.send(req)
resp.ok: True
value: 19 mL
